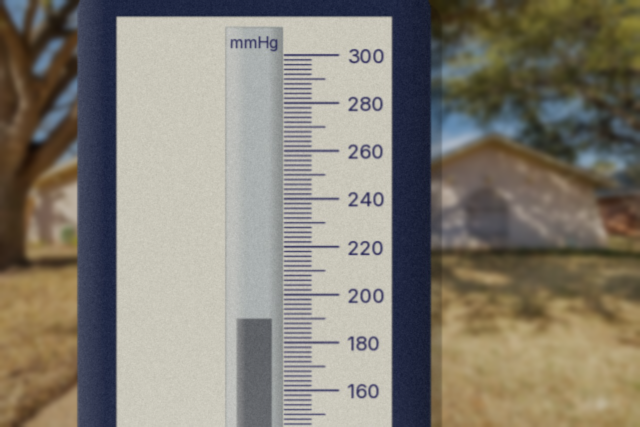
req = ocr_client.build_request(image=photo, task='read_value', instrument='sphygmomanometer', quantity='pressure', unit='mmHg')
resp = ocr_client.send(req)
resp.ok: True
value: 190 mmHg
